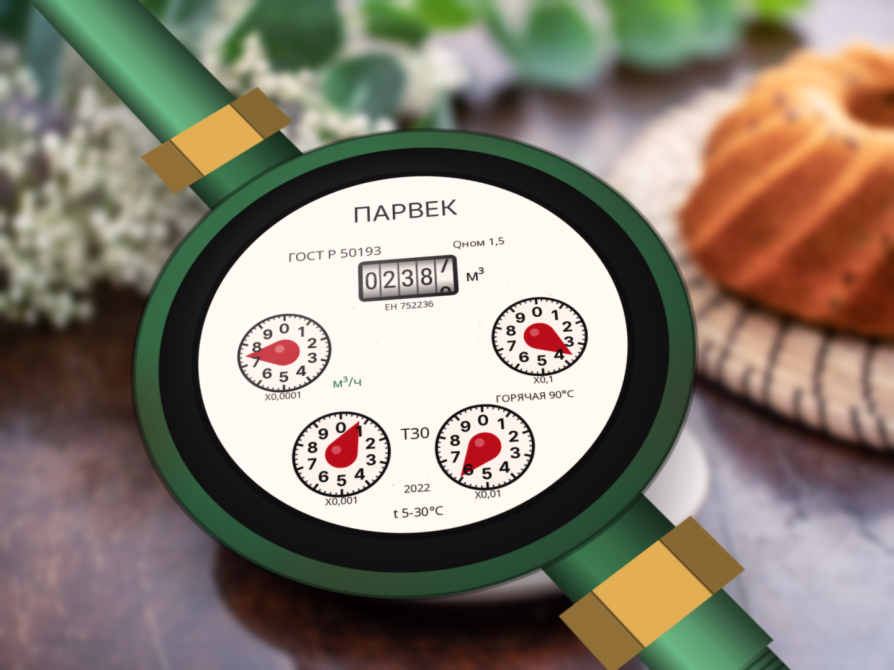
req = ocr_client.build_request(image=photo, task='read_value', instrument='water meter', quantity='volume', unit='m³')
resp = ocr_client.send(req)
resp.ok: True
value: 2387.3607 m³
